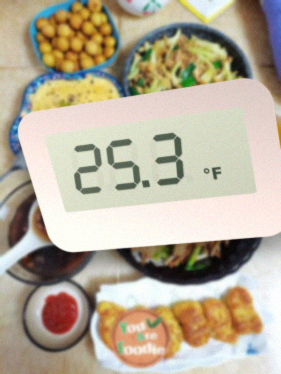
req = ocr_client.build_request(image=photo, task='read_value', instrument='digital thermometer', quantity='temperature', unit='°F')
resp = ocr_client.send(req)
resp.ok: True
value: 25.3 °F
